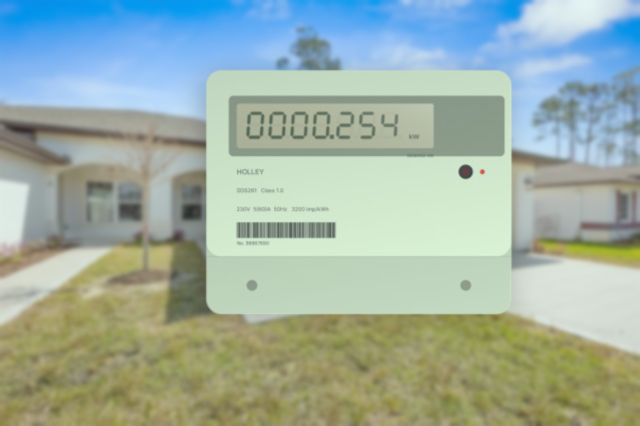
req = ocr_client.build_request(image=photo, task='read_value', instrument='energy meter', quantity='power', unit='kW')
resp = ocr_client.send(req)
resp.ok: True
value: 0.254 kW
